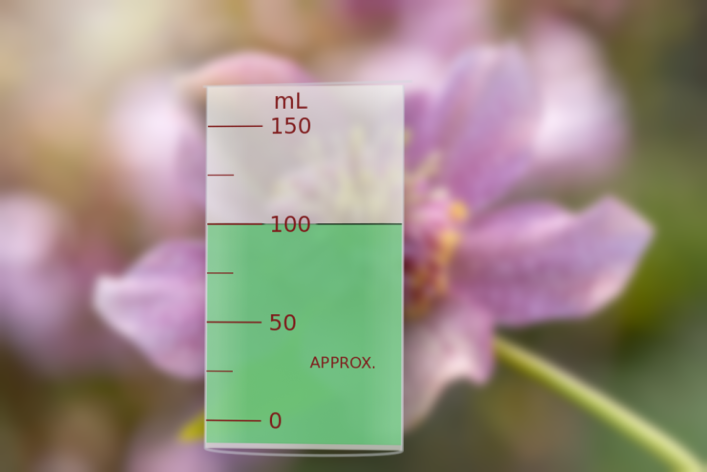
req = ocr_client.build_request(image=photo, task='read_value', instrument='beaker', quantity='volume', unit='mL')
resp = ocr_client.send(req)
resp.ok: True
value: 100 mL
